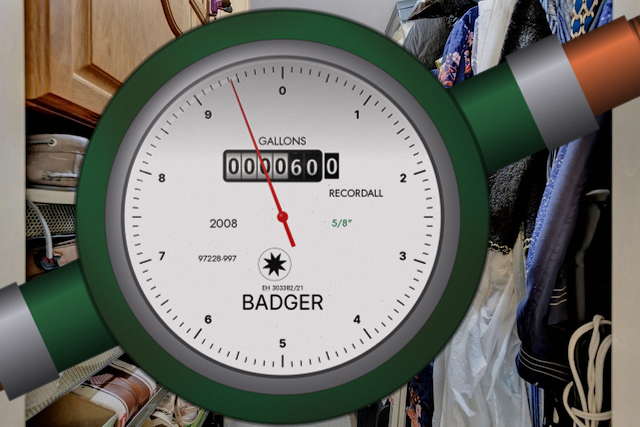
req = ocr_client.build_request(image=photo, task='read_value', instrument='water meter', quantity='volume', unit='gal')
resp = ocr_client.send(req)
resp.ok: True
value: 599.4 gal
